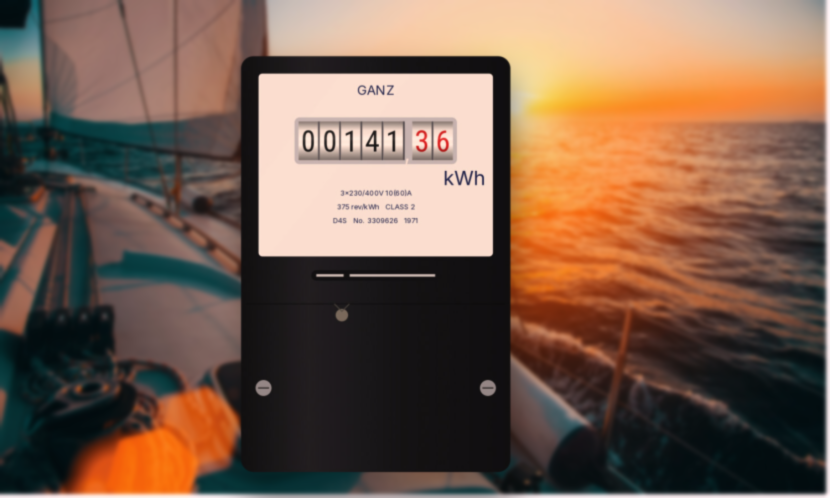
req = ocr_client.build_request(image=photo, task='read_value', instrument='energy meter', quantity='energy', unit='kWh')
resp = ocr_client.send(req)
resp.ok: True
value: 141.36 kWh
